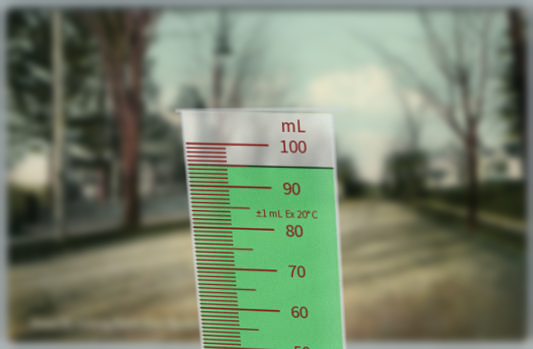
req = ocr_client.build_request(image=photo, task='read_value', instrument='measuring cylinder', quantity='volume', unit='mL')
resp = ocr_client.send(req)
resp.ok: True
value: 95 mL
